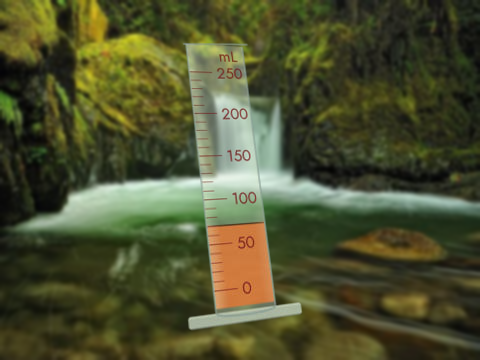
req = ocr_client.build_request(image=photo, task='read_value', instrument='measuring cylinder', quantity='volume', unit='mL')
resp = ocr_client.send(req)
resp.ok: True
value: 70 mL
